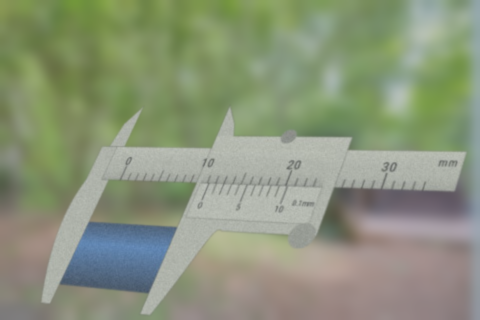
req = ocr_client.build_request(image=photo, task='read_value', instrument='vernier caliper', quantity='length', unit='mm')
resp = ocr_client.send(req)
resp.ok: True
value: 11.2 mm
